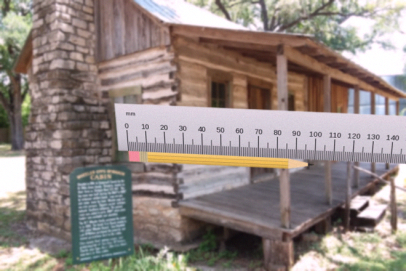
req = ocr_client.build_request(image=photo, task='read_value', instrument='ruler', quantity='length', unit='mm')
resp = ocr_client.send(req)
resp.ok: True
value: 100 mm
